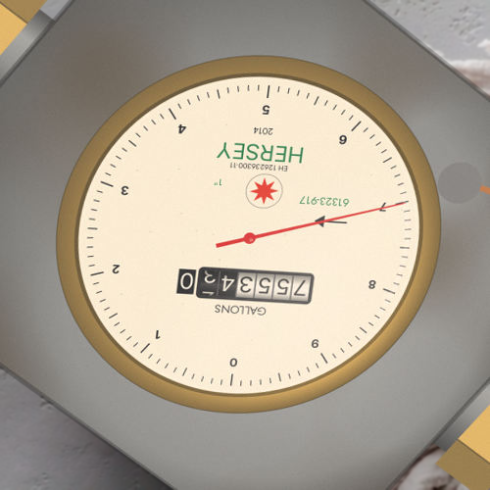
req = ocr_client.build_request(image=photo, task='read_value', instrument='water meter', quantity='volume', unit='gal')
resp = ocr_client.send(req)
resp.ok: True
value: 7553427.0 gal
